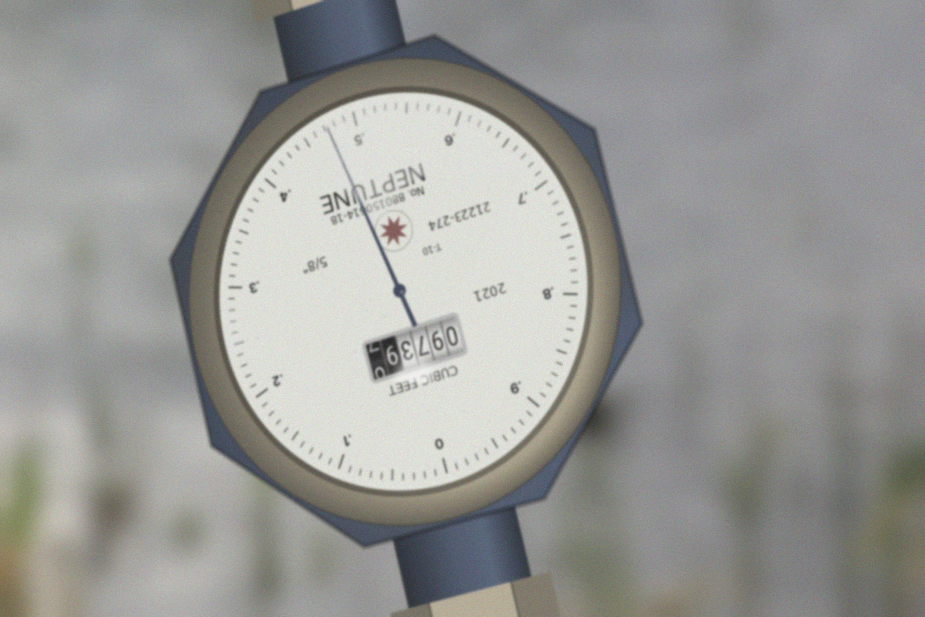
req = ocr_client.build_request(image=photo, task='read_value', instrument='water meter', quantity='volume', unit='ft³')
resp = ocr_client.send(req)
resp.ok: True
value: 97396.47 ft³
